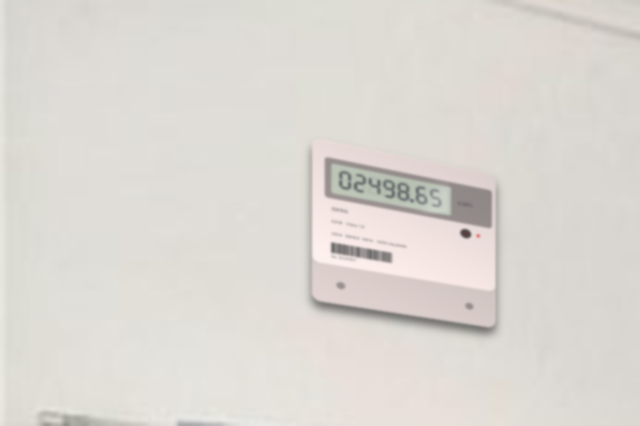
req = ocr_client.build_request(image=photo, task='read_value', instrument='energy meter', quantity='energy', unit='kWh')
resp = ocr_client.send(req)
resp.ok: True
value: 2498.65 kWh
